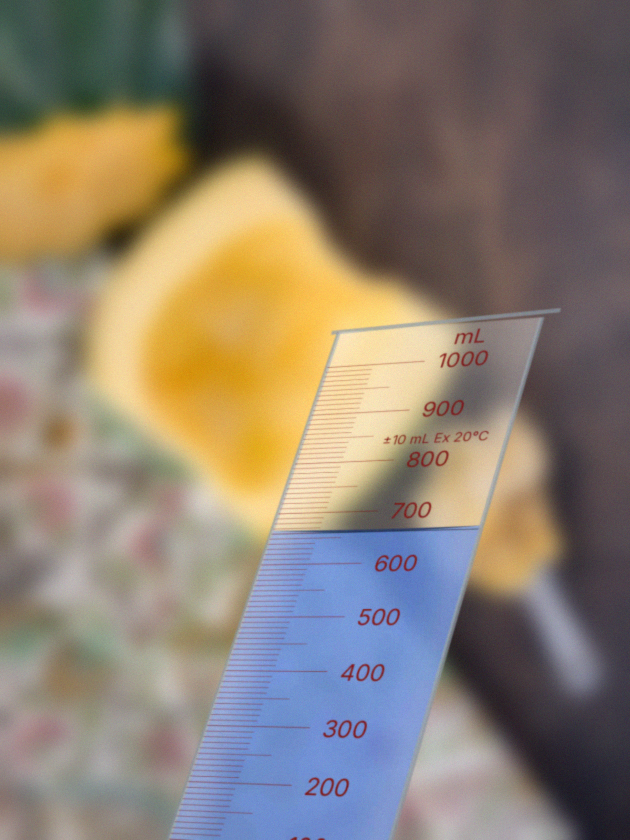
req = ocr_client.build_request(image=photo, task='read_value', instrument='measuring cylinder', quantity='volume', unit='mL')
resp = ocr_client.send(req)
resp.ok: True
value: 660 mL
